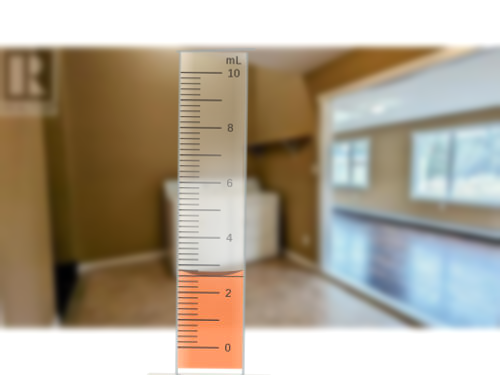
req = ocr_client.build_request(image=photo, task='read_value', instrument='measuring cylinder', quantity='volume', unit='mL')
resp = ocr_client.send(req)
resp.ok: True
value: 2.6 mL
